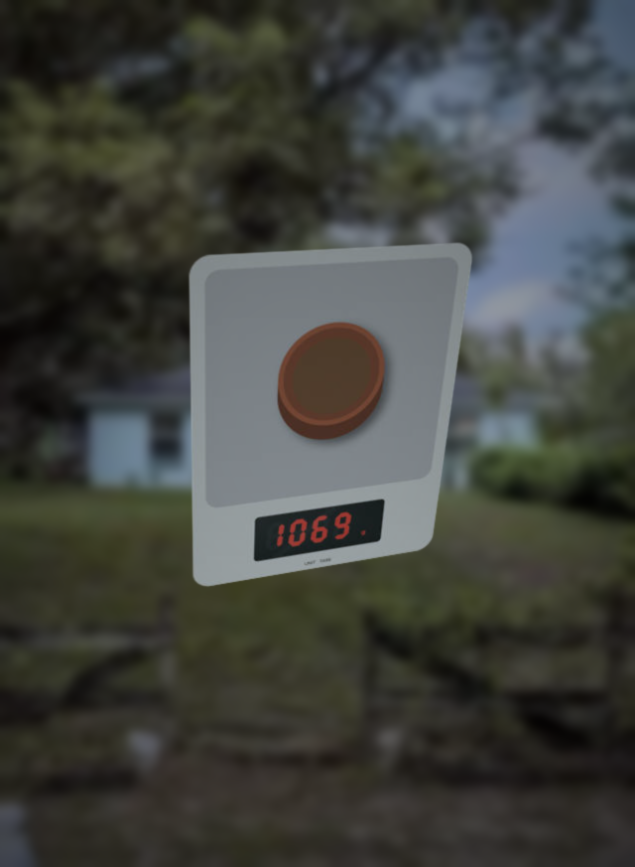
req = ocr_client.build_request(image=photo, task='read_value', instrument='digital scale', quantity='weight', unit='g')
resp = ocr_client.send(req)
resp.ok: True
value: 1069 g
